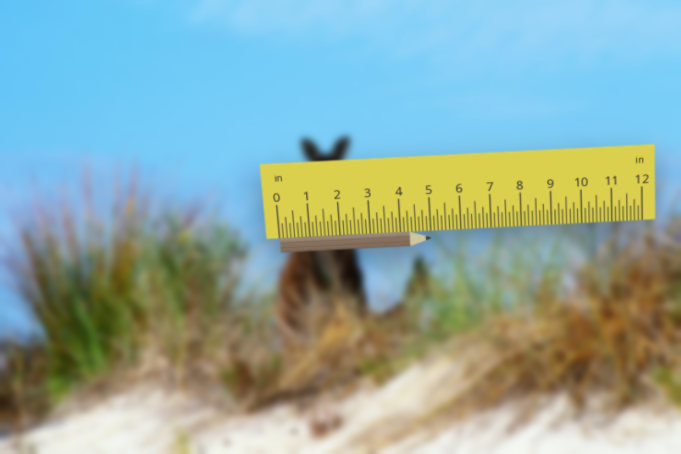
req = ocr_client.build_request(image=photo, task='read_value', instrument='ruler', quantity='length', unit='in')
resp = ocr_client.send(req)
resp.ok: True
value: 5 in
